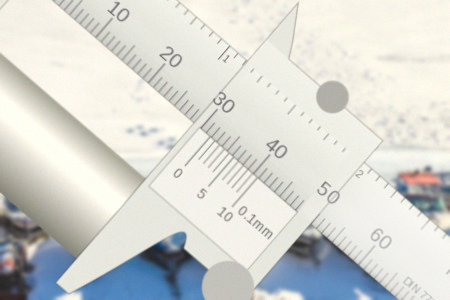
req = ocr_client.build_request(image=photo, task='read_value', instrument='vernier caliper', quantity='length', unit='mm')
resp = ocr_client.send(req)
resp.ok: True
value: 31.8 mm
